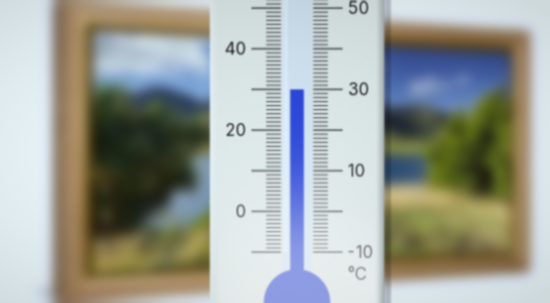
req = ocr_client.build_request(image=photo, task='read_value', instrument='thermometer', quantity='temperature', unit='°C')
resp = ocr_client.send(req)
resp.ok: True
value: 30 °C
